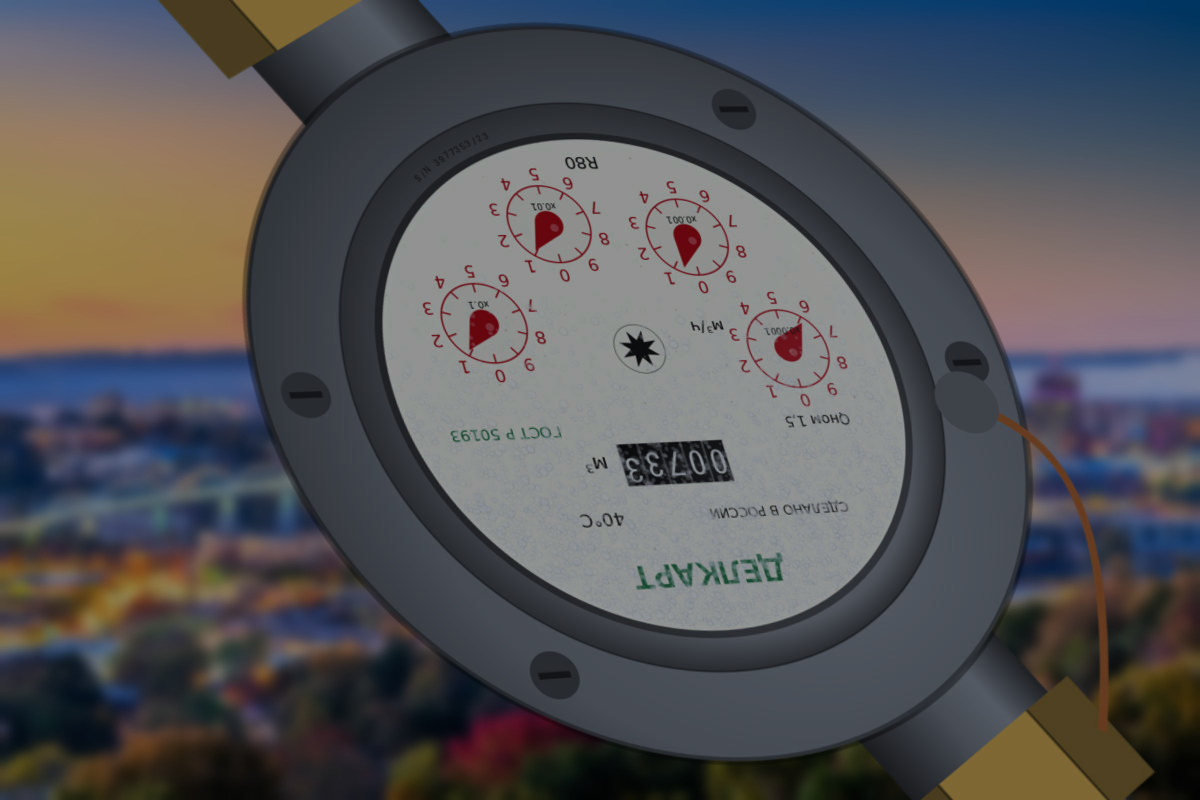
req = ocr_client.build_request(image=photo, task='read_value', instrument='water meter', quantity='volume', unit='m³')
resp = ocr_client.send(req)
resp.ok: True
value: 733.1106 m³
